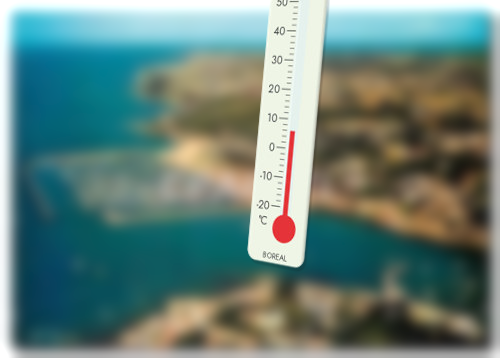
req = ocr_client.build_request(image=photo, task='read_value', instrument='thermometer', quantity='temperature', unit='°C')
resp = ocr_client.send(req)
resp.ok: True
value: 6 °C
